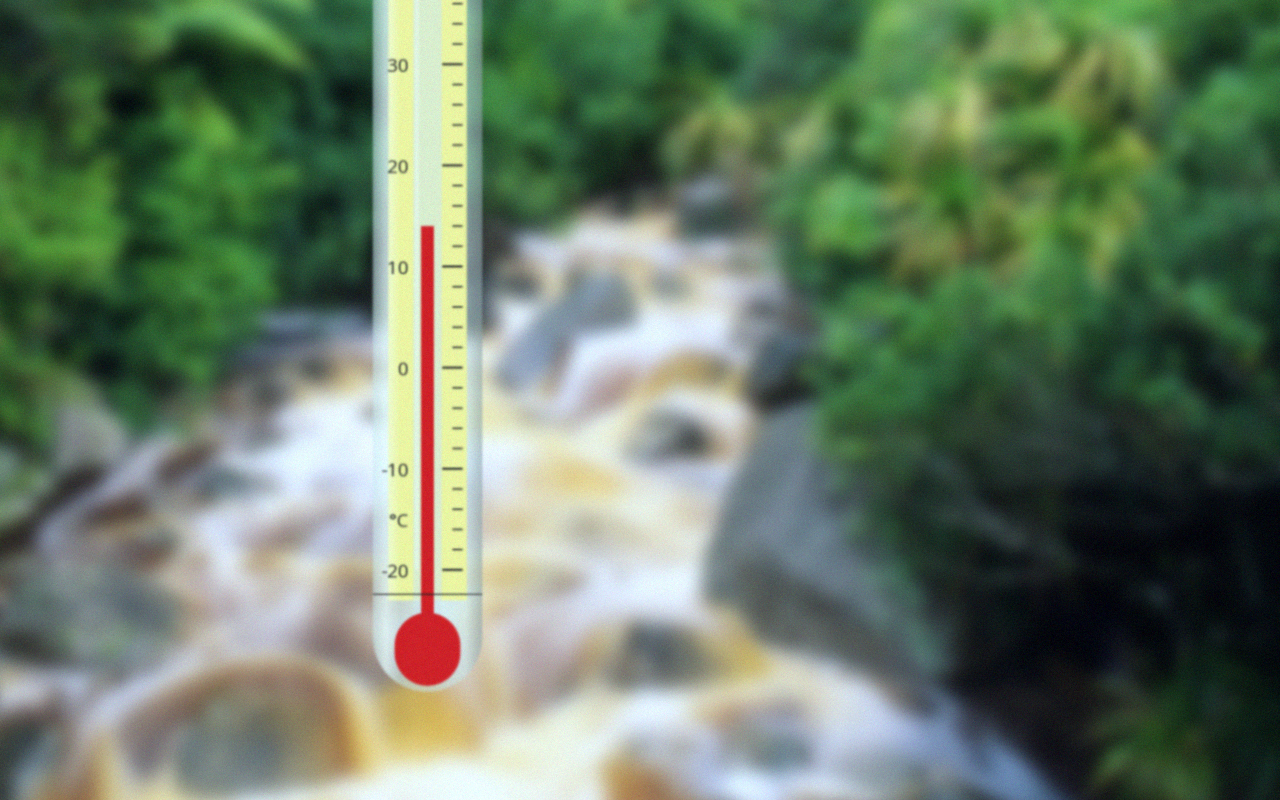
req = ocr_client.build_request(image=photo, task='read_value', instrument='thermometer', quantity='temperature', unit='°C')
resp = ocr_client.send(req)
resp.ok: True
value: 14 °C
